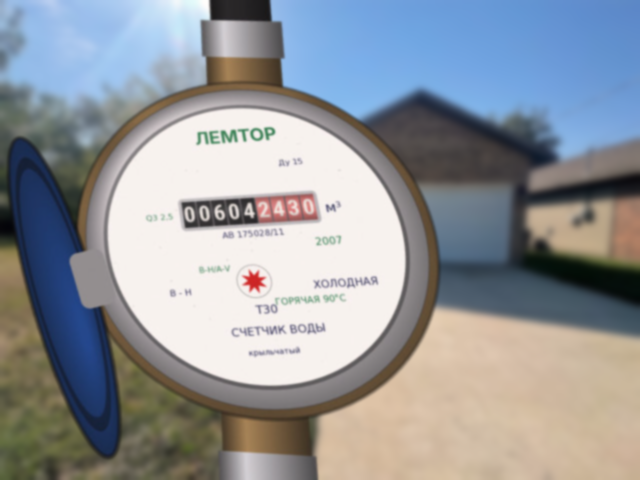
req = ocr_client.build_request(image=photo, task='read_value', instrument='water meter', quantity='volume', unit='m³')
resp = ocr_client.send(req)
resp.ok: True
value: 604.2430 m³
